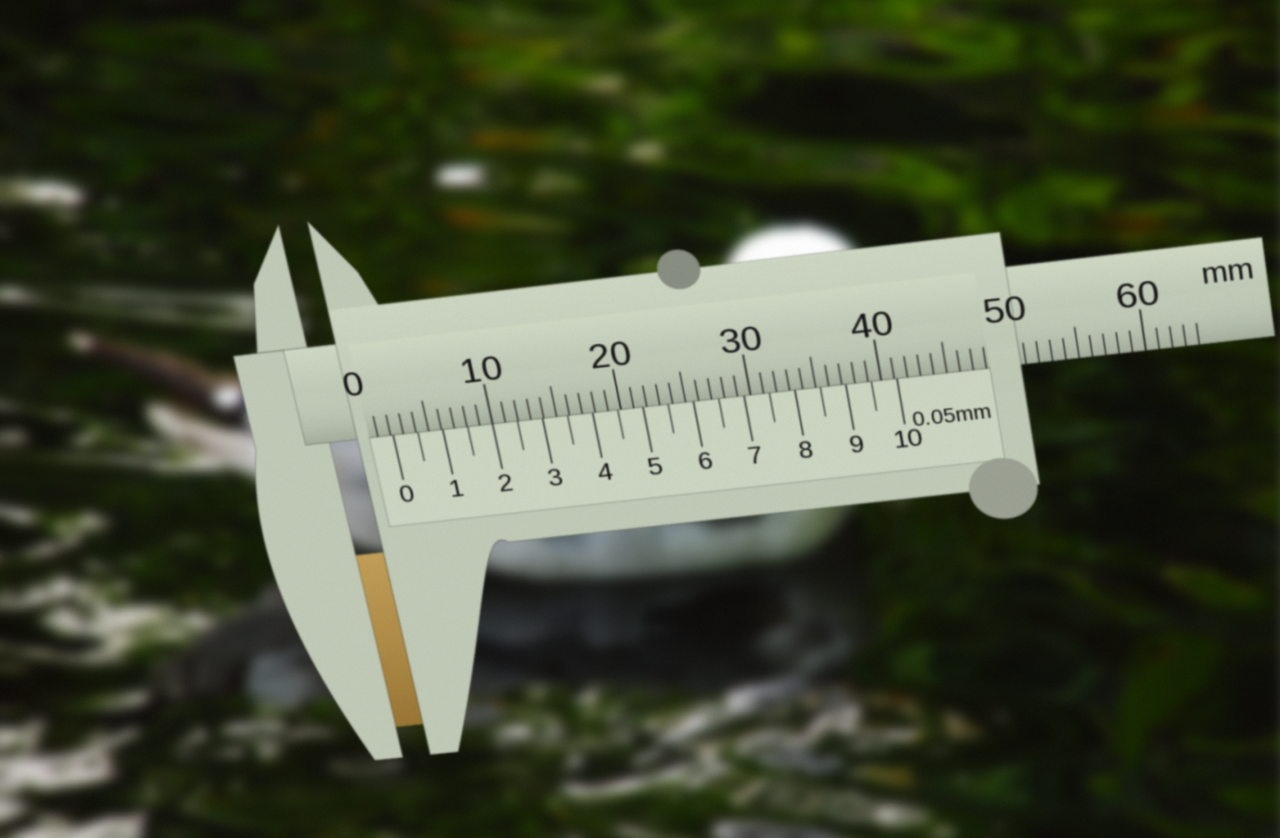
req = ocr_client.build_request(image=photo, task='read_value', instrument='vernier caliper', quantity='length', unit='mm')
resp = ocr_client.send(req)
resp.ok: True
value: 2.2 mm
